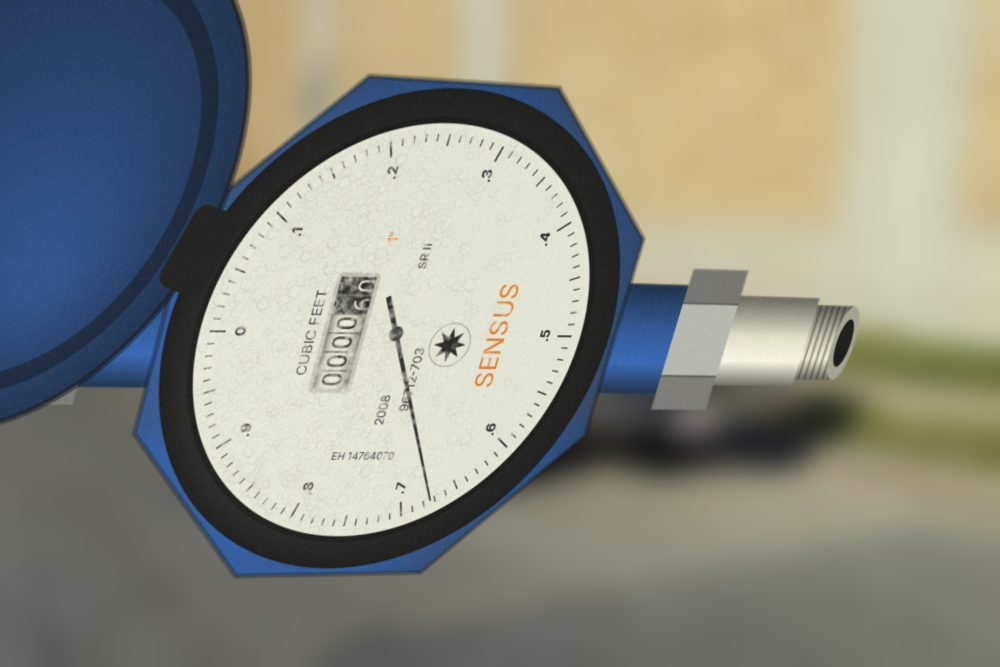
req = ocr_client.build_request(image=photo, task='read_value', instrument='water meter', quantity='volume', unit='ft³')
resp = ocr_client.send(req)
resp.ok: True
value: 59.67 ft³
